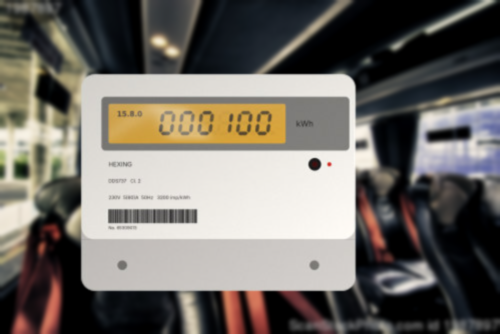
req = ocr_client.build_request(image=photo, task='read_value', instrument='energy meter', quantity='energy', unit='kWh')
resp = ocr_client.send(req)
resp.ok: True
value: 100 kWh
